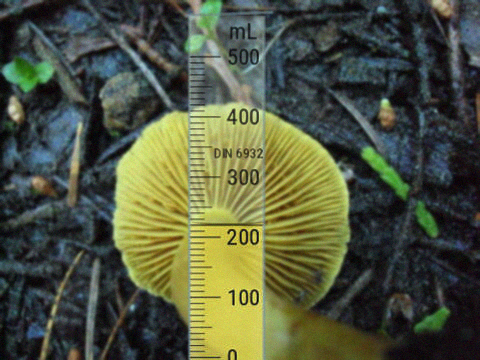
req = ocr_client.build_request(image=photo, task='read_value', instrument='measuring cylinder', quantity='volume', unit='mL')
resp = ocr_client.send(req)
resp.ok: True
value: 220 mL
